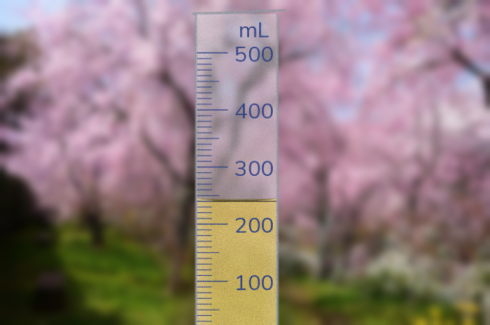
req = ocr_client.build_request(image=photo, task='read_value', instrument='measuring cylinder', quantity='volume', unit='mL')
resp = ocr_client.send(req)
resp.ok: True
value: 240 mL
